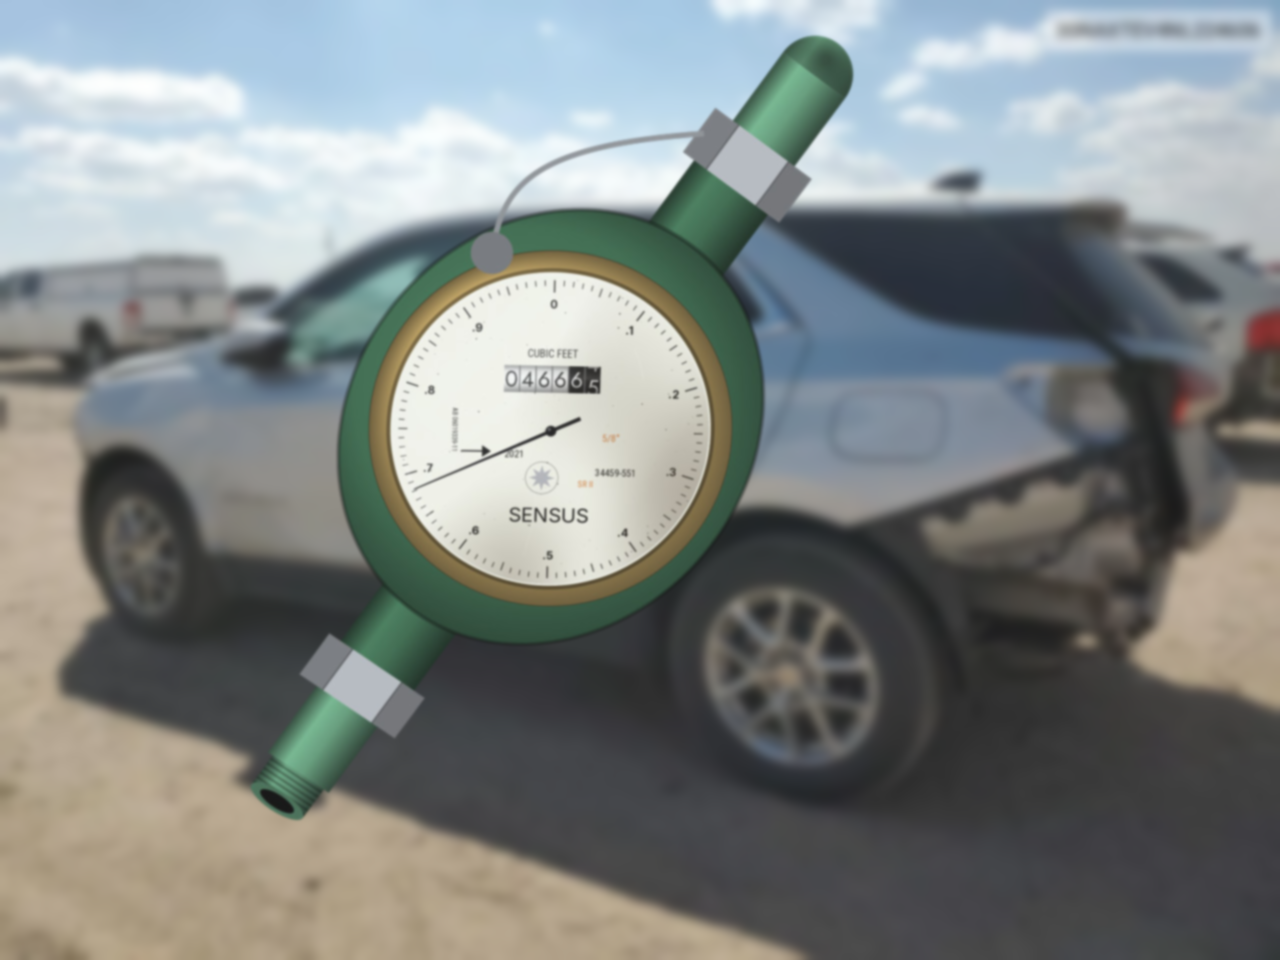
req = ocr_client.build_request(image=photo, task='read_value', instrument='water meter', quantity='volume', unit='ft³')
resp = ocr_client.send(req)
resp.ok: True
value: 46664.68 ft³
